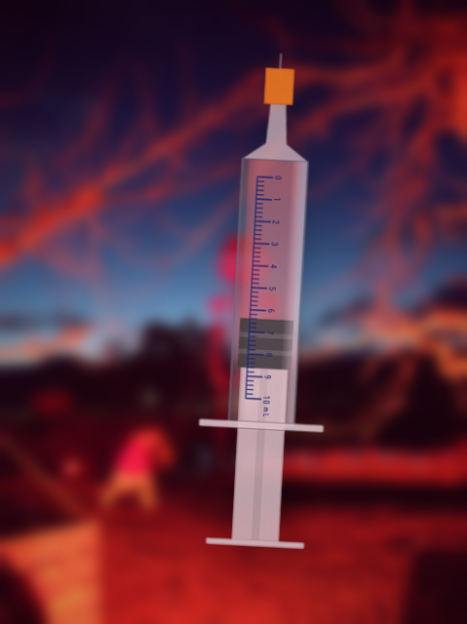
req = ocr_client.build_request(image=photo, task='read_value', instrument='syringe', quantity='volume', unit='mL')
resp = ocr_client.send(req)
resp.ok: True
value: 6.4 mL
